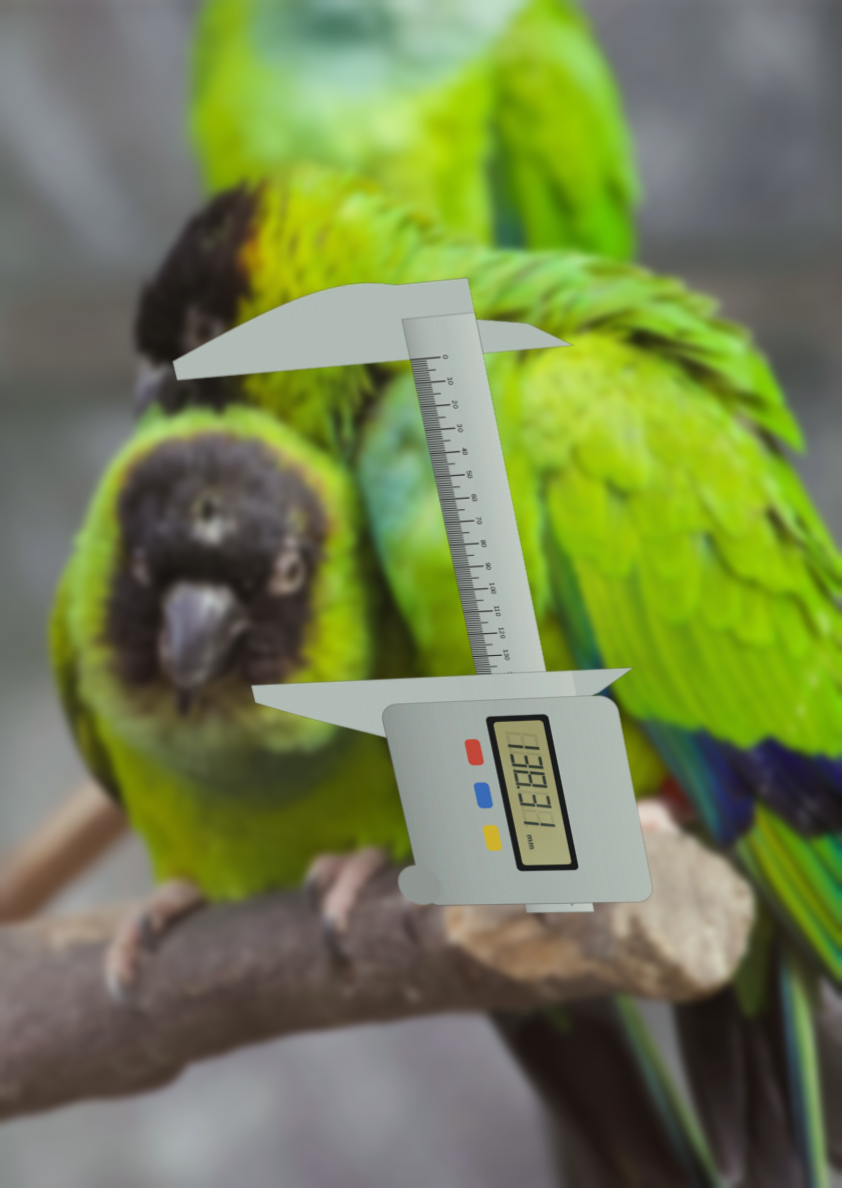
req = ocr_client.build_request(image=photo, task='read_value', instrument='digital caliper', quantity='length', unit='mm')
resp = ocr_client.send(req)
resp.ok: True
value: 138.31 mm
